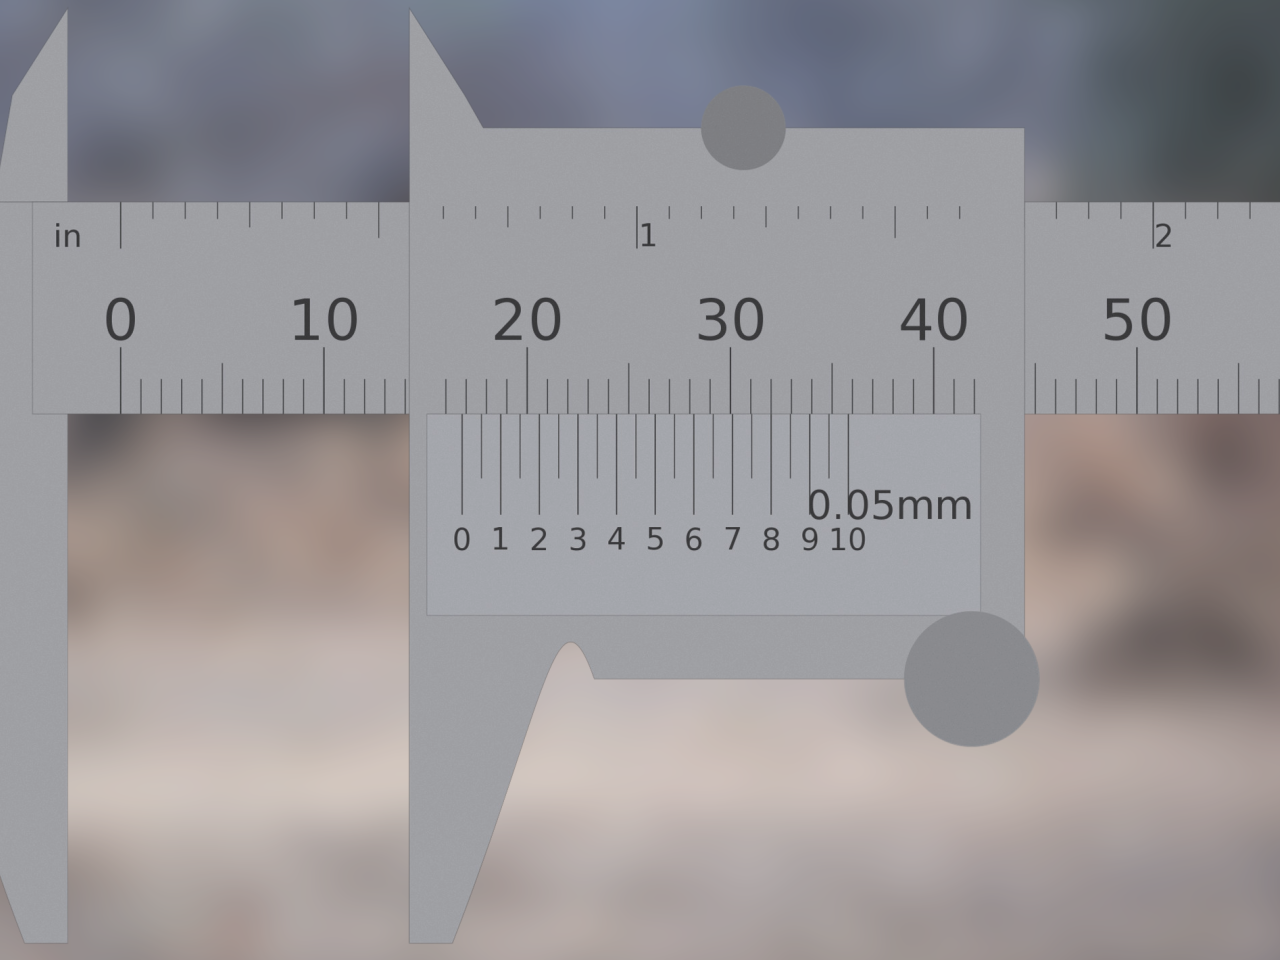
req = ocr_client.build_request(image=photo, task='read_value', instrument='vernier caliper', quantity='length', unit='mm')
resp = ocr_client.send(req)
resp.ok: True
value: 16.8 mm
